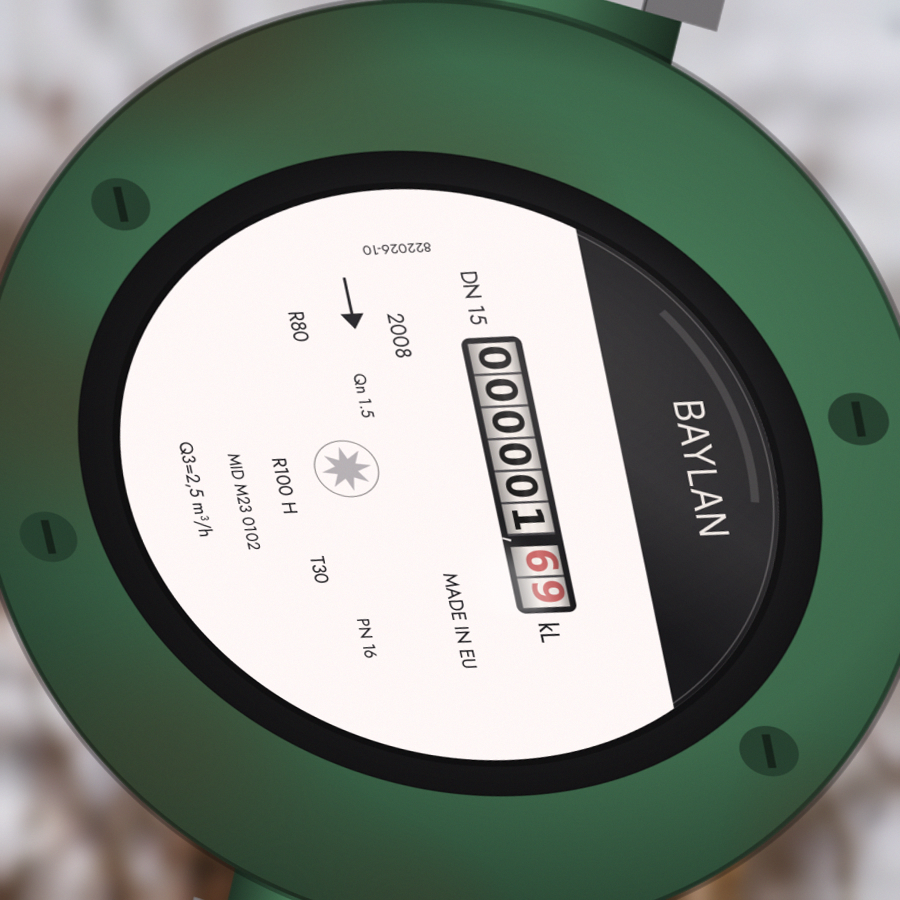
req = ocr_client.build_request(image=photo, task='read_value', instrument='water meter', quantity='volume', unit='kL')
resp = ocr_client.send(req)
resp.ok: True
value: 1.69 kL
